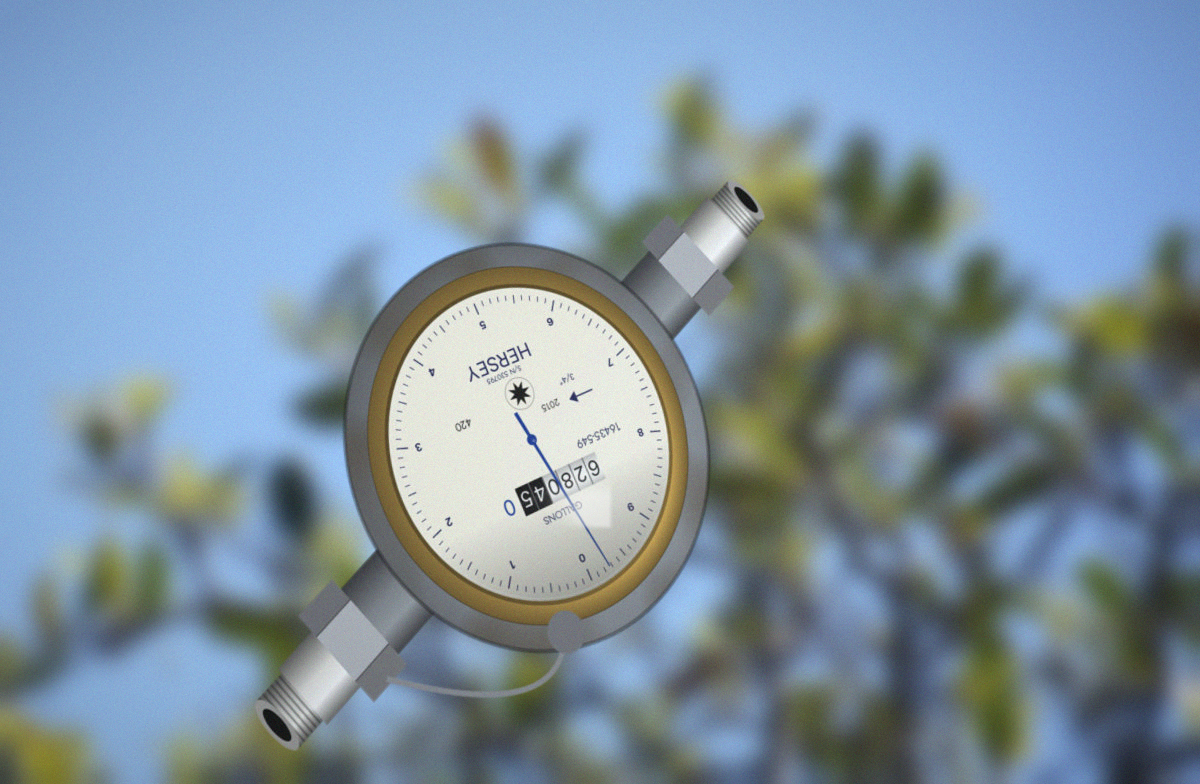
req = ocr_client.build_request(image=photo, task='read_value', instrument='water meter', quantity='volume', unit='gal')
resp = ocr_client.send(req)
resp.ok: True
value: 6280449.7 gal
